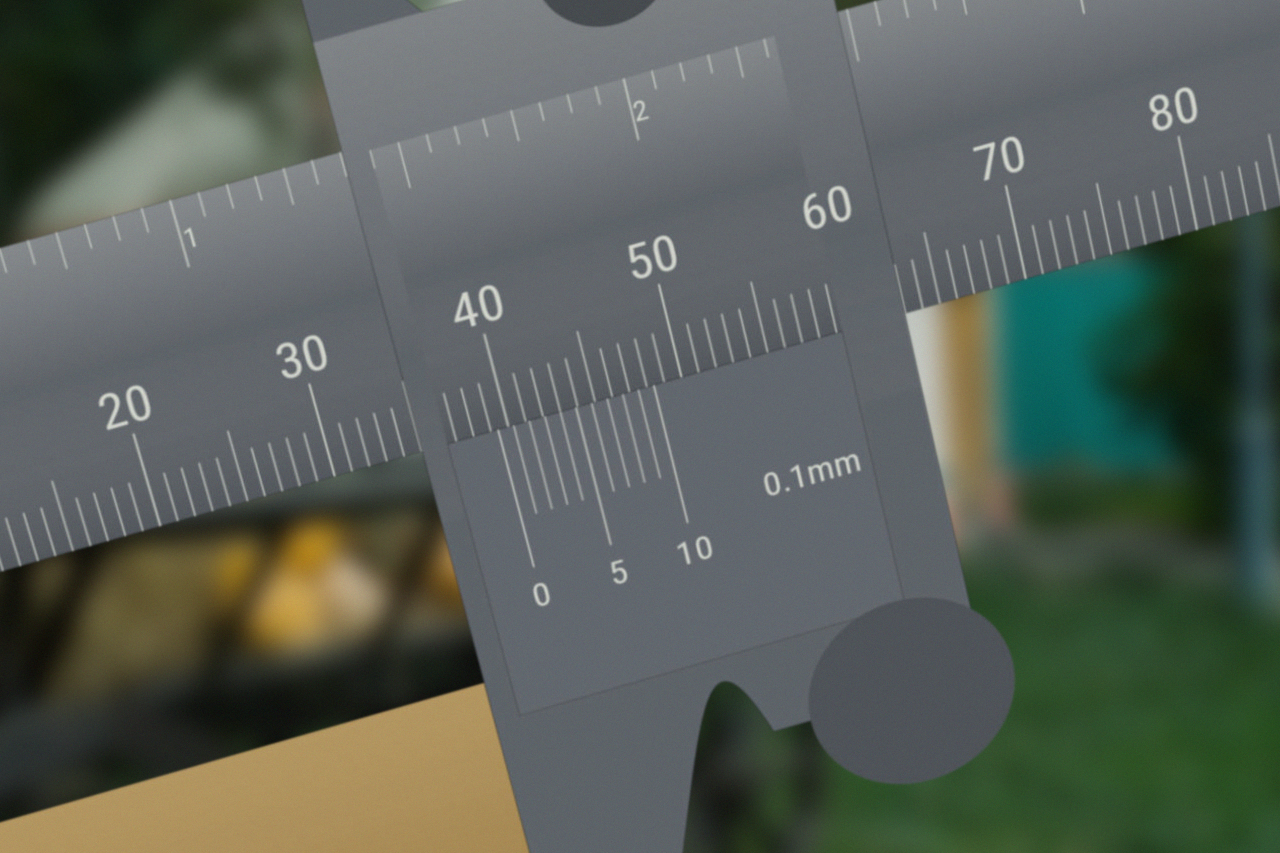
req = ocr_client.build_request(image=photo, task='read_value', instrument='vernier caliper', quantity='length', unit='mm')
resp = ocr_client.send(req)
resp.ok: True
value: 39.4 mm
